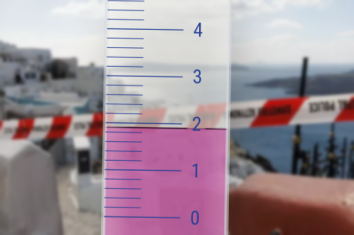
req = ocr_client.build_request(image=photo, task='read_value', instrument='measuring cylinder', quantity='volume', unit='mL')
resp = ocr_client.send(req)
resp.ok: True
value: 1.9 mL
